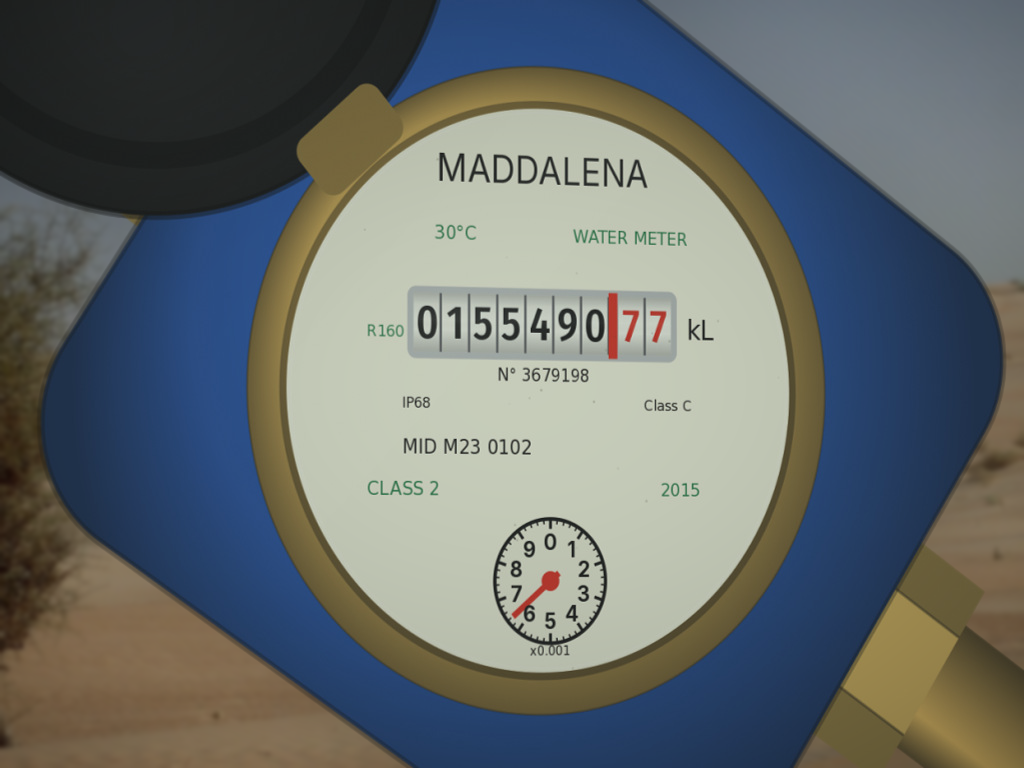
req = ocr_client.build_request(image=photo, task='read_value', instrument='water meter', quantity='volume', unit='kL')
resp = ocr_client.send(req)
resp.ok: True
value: 155490.776 kL
